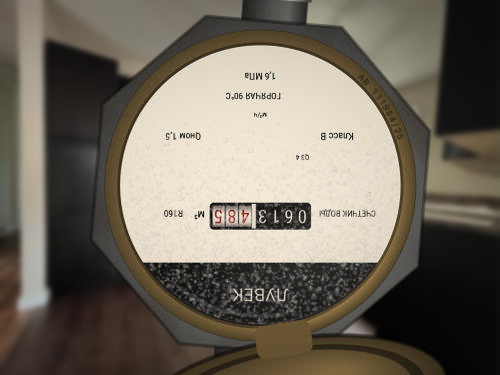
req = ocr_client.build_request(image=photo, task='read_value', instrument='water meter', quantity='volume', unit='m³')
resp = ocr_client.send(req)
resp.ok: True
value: 613.485 m³
